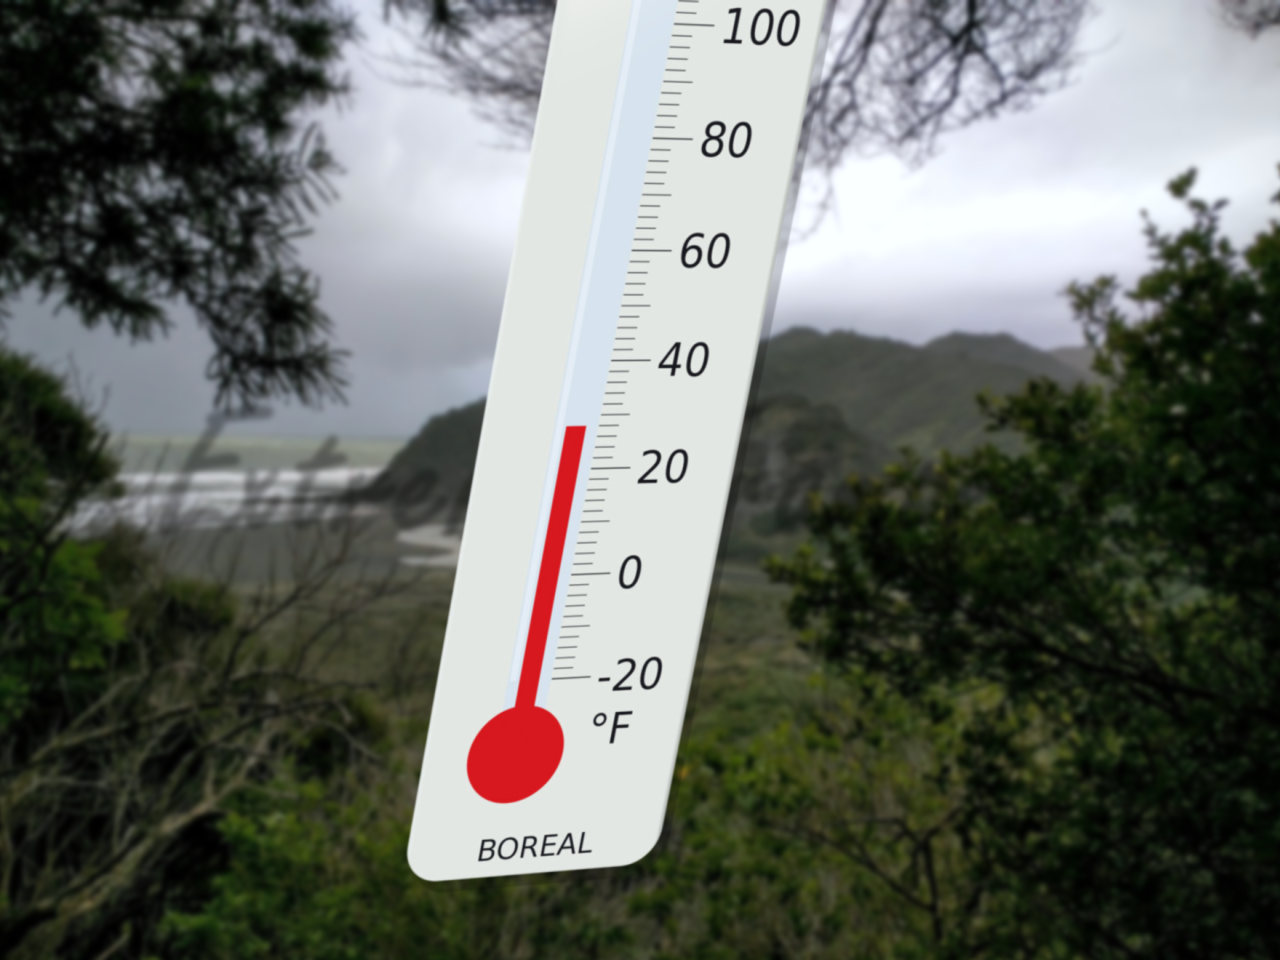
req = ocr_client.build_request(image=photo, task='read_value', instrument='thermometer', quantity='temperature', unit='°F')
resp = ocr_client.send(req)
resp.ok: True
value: 28 °F
